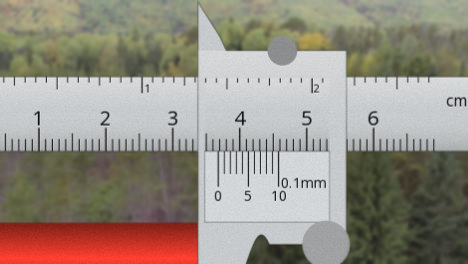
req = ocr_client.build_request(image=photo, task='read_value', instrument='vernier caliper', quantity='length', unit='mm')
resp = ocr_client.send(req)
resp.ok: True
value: 36.8 mm
